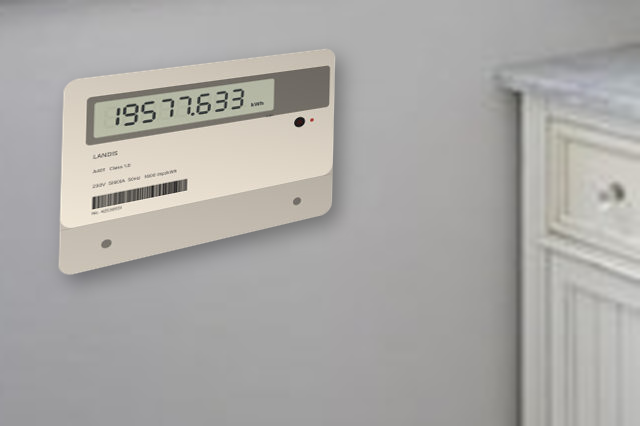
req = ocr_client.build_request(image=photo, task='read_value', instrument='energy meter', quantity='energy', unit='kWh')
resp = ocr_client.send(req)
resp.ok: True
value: 19577.633 kWh
